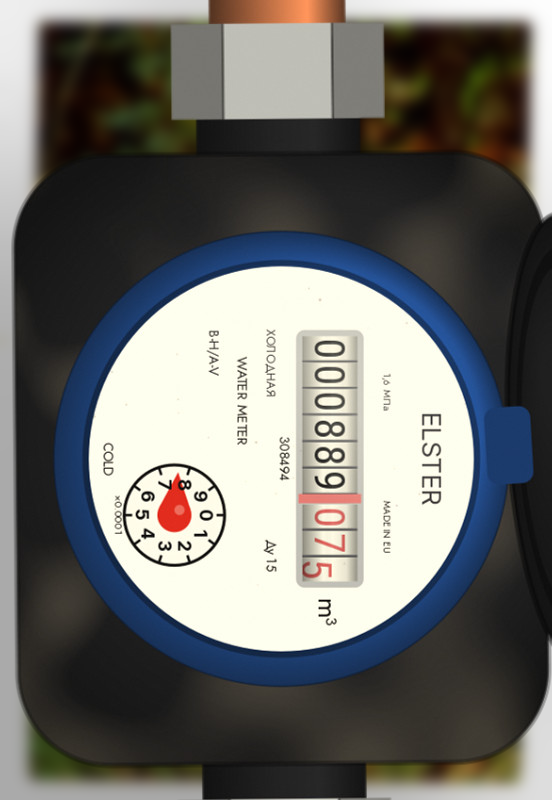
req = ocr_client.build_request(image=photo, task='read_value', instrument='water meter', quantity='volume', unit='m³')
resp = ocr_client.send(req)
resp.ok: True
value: 889.0747 m³
